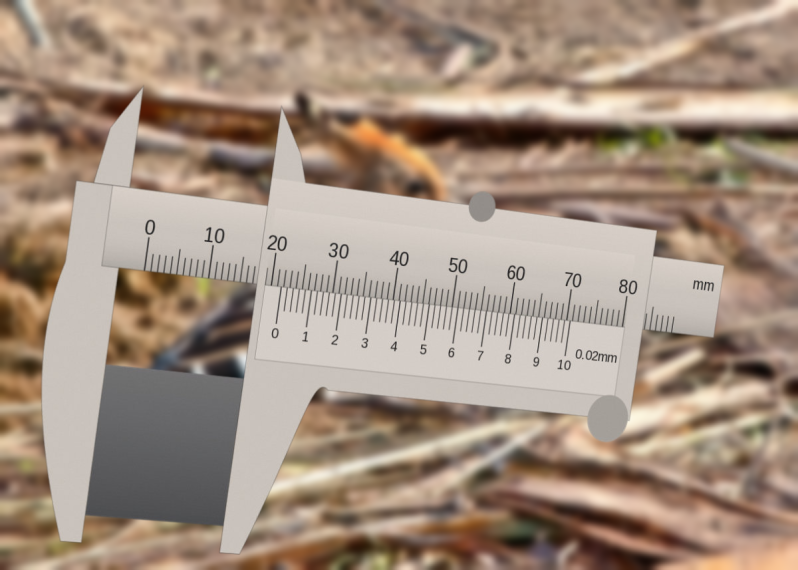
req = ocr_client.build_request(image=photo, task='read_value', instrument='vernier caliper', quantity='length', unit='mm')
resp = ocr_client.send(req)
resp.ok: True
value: 21.6 mm
